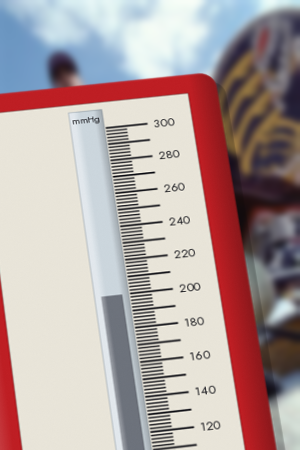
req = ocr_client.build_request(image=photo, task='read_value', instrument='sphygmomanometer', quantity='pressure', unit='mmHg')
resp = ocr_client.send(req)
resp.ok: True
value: 200 mmHg
